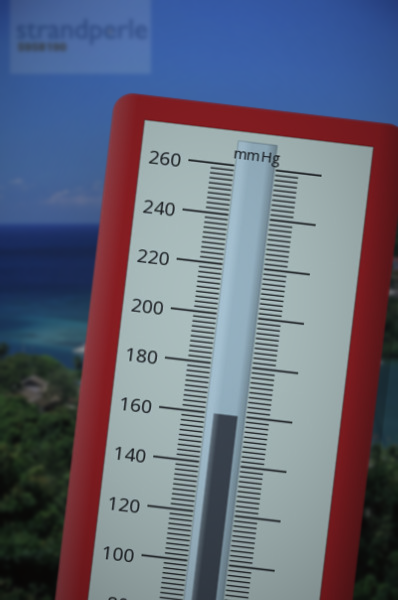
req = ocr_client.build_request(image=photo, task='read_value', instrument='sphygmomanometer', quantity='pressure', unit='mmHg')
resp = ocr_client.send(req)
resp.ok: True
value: 160 mmHg
